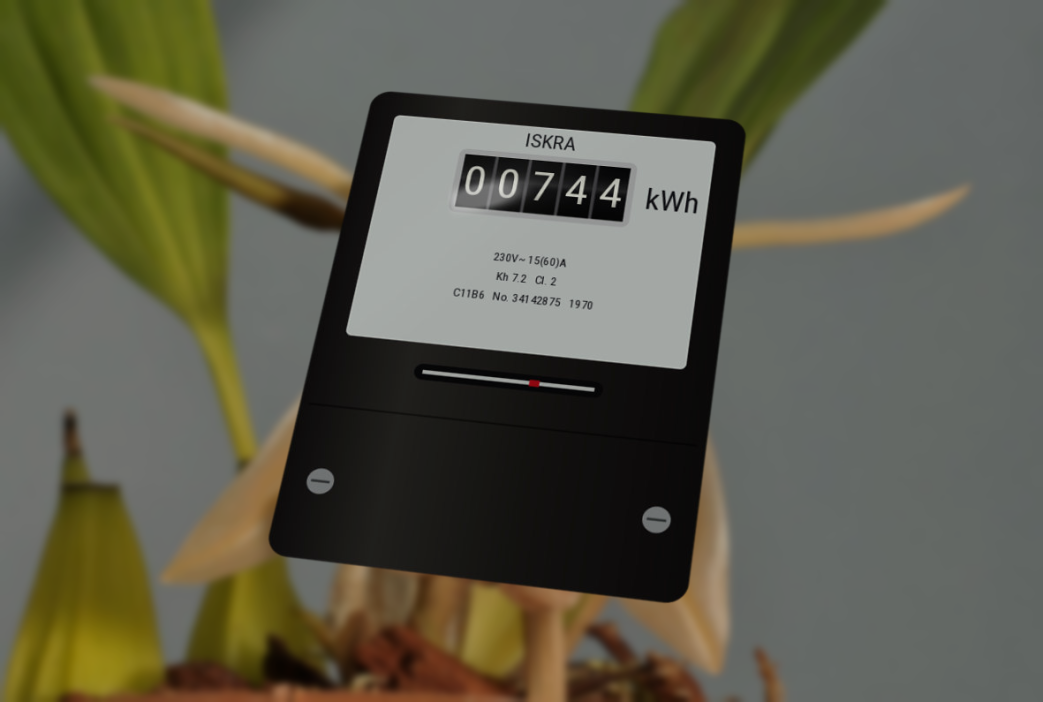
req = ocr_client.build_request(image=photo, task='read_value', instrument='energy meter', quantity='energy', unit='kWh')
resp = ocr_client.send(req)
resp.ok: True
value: 744 kWh
